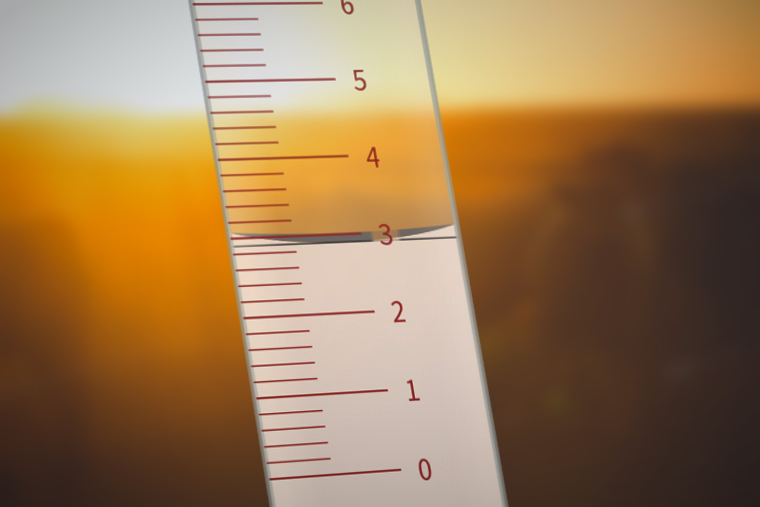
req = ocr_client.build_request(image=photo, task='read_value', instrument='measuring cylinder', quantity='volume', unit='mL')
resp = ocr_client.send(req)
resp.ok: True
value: 2.9 mL
